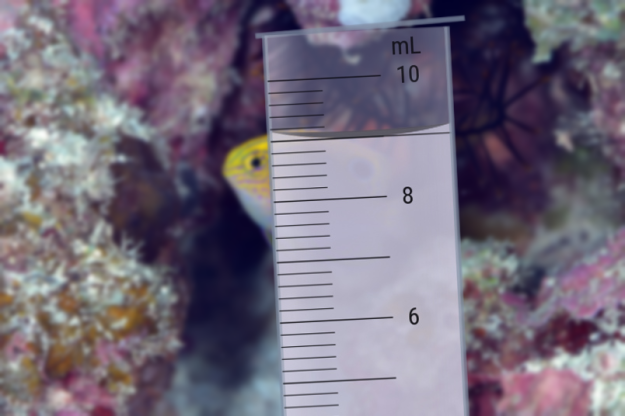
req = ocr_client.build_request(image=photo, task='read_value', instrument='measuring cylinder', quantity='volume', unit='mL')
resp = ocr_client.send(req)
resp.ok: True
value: 9 mL
